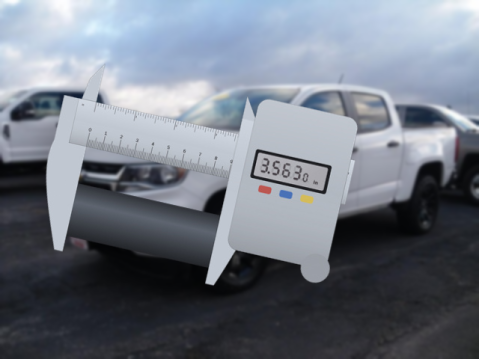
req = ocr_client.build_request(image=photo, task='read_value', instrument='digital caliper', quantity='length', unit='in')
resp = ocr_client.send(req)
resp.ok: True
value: 3.5630 in
